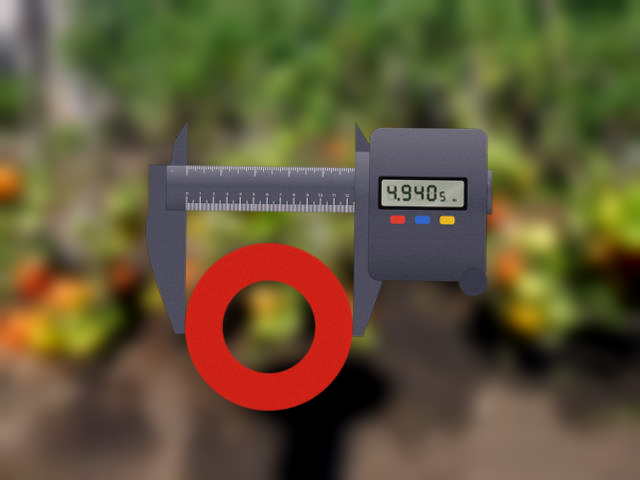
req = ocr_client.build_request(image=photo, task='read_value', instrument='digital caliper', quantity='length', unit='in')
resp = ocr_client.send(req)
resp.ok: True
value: 4.9405 in
